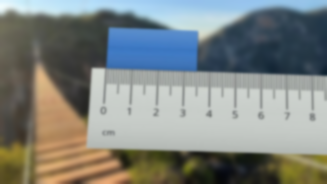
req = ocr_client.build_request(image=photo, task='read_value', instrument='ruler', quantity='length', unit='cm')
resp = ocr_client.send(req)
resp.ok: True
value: 3.5 cm
